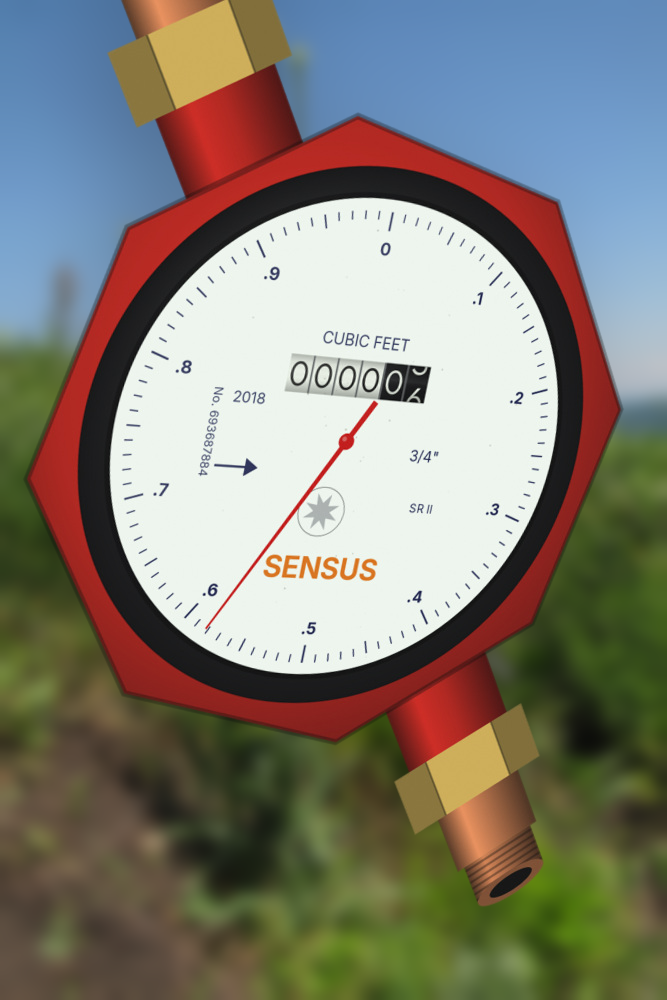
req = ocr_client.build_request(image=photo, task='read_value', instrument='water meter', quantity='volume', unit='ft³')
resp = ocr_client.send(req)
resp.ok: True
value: 5.58 ft³
